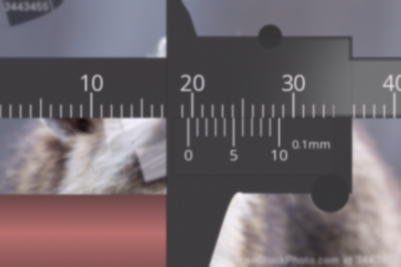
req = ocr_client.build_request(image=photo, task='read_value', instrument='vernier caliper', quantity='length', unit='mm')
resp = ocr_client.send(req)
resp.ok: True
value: 19.6 mm
